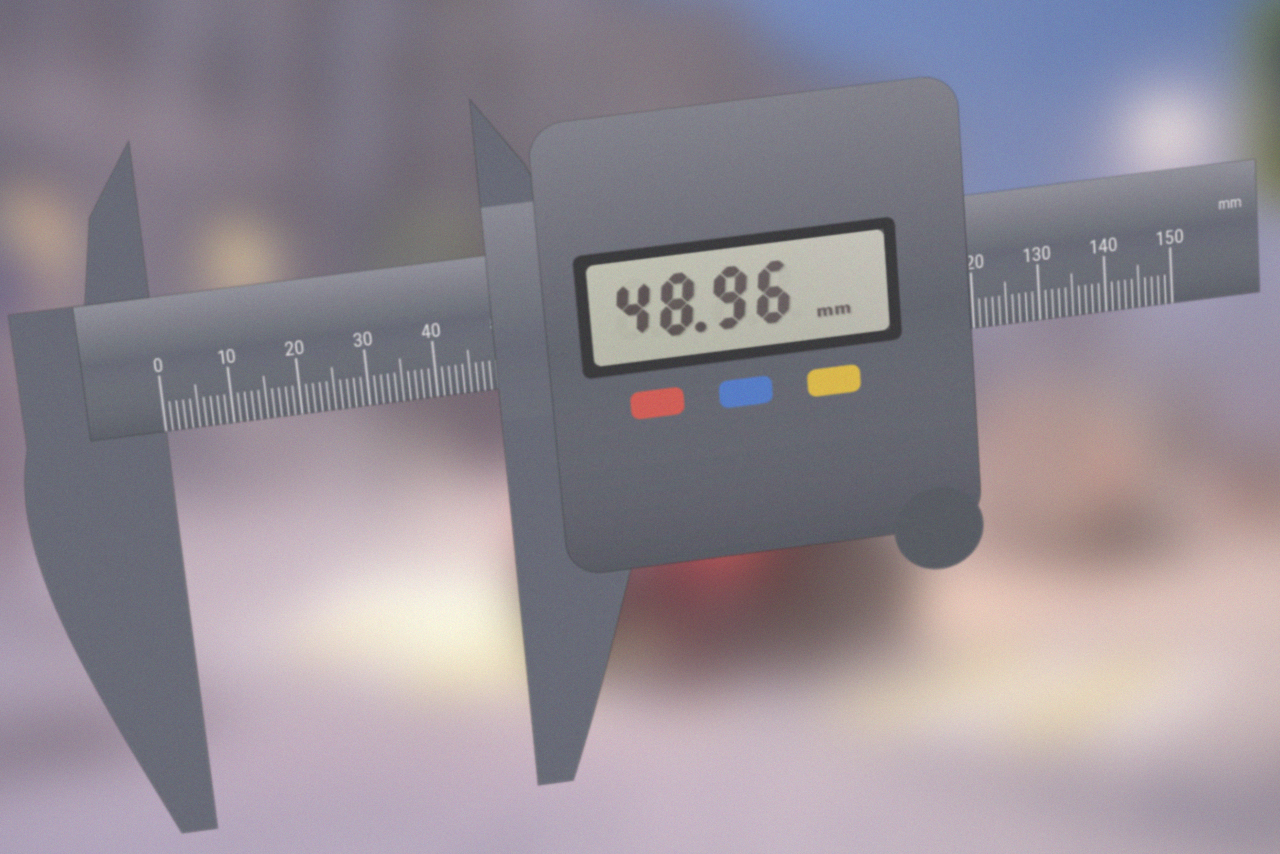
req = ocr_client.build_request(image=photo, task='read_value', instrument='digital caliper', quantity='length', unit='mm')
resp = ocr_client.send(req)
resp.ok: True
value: 48.96 mm
